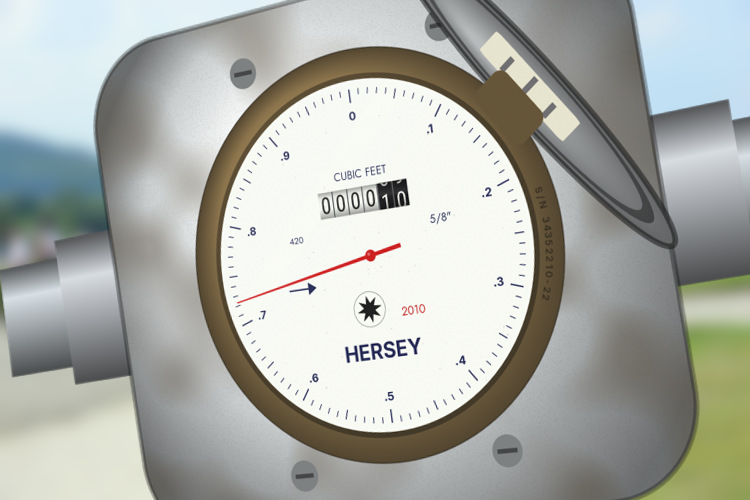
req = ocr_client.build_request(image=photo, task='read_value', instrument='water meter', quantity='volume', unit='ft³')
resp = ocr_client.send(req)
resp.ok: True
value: 9.72 ft³
